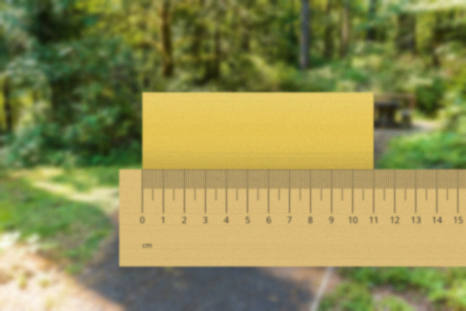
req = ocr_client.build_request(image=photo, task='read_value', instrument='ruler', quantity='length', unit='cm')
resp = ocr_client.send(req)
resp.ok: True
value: 11 cm
